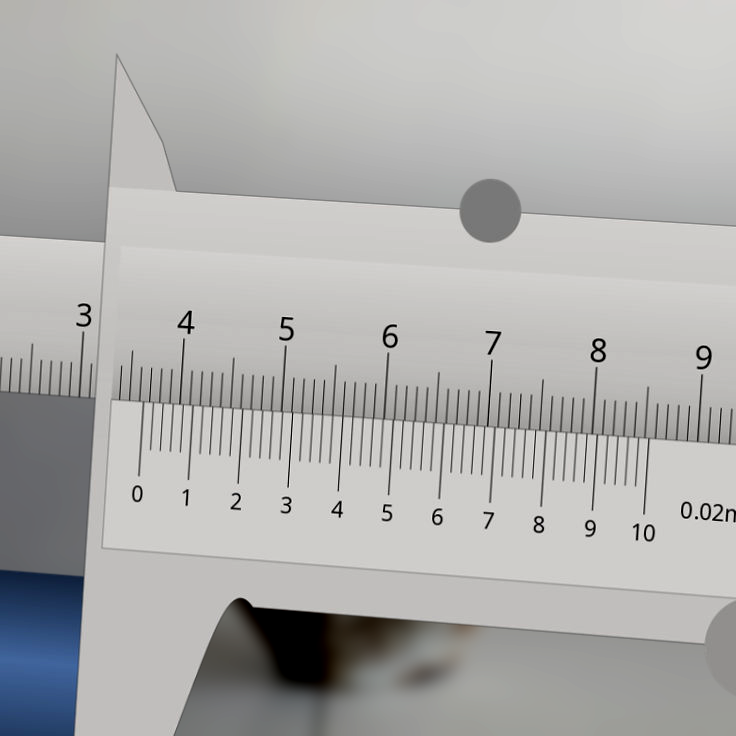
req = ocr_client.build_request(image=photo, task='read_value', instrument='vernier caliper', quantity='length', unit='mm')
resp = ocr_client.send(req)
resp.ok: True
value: 36.4 mm
